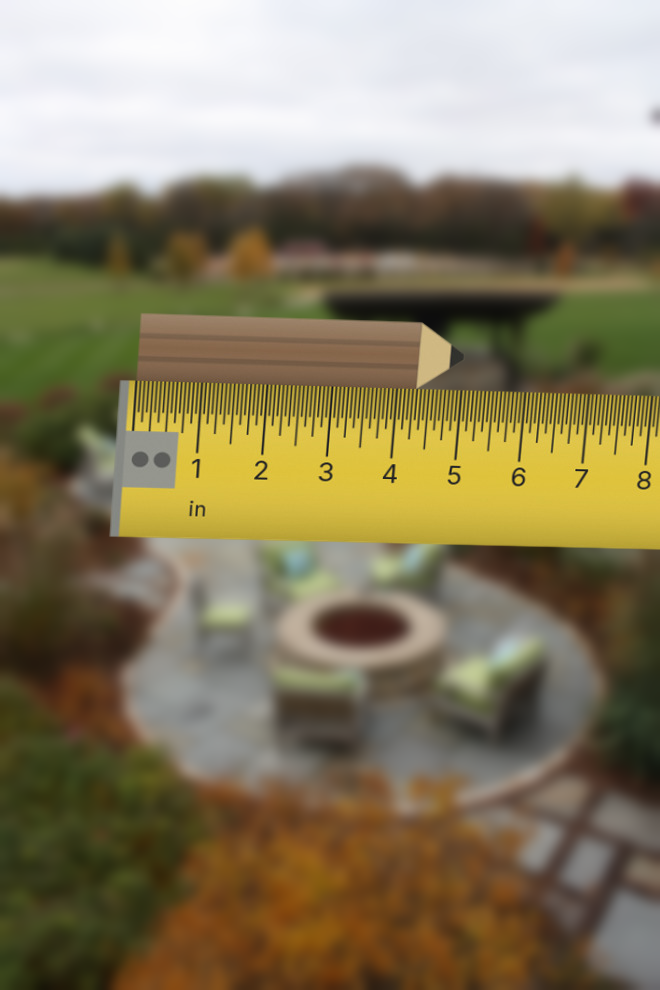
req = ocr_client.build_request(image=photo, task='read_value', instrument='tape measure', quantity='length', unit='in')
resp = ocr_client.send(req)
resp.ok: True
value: 5 in
